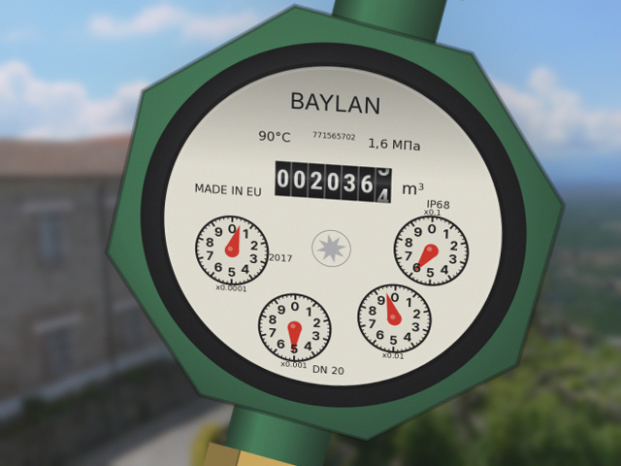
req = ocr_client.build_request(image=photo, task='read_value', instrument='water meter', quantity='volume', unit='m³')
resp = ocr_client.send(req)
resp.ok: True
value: 20363.5950 m³
